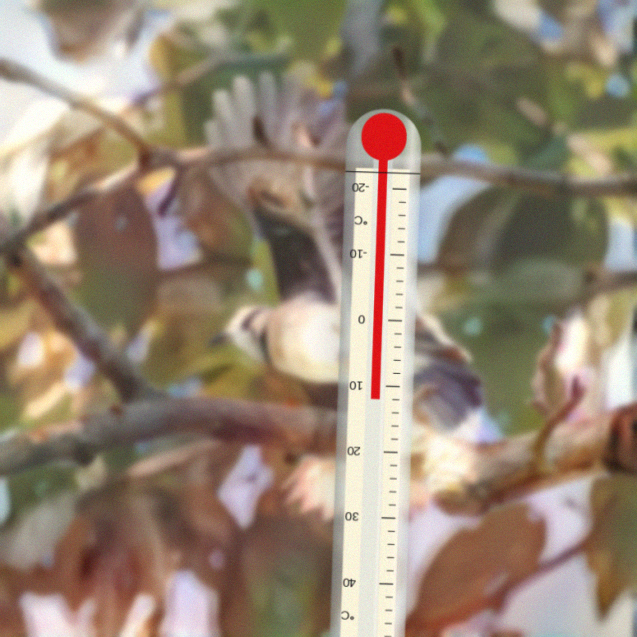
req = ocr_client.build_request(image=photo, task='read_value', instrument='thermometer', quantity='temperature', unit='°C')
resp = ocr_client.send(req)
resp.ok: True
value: 12 °C
